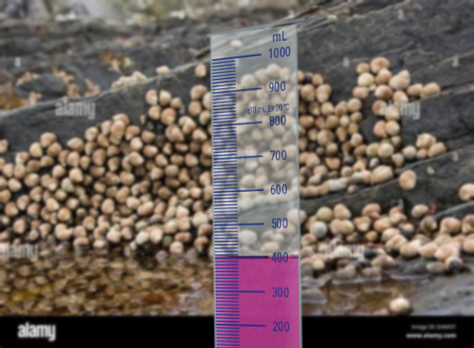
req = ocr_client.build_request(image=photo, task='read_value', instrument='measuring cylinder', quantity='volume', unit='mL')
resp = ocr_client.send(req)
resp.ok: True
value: 400 mL
